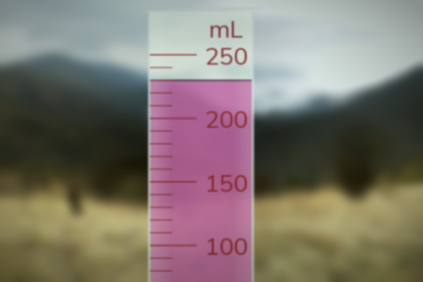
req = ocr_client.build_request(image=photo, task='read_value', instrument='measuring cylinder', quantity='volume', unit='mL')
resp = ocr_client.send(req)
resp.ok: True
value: 230 mL
